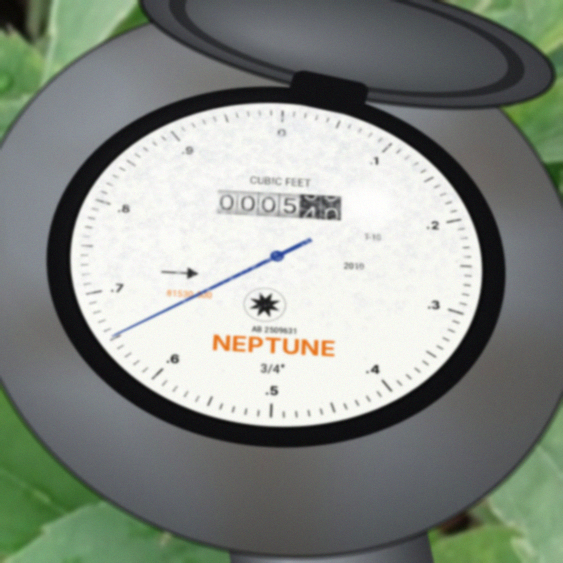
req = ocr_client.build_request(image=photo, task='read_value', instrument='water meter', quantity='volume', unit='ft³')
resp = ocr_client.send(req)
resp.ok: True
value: 539.65 ft³
